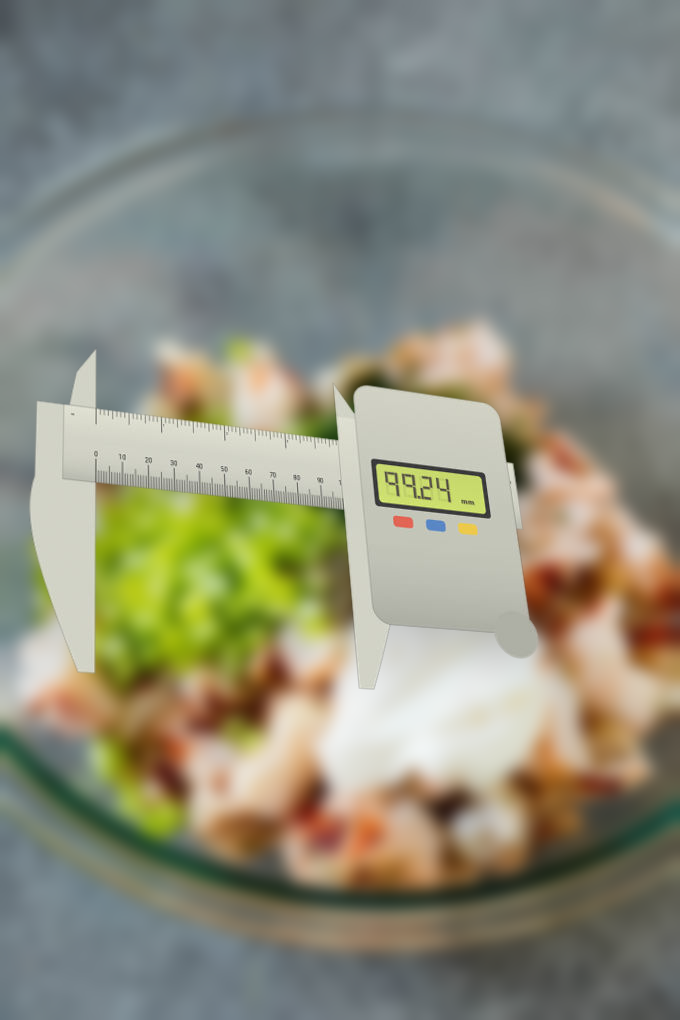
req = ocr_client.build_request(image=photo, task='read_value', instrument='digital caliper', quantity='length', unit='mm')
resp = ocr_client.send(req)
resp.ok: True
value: 99.24 mm
